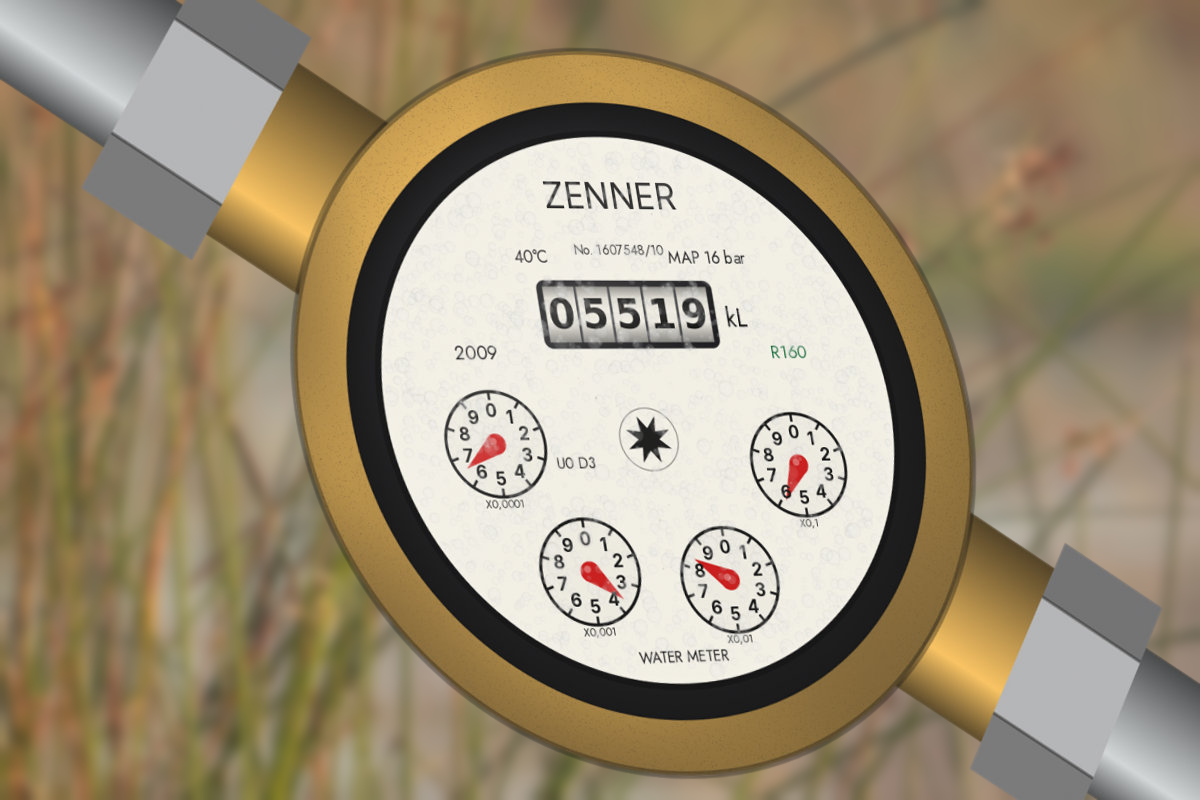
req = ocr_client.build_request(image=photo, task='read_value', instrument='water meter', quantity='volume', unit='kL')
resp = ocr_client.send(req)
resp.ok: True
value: 5519.5836 kL
